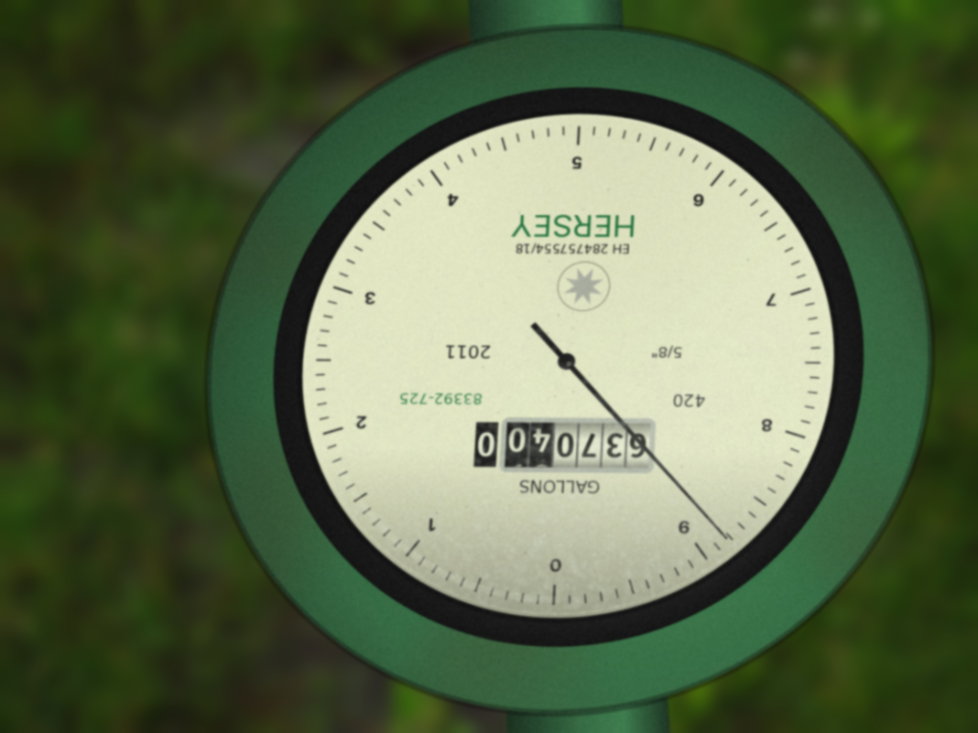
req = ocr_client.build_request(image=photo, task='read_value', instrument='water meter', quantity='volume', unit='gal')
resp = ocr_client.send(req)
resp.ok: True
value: 6370398.8 gal
